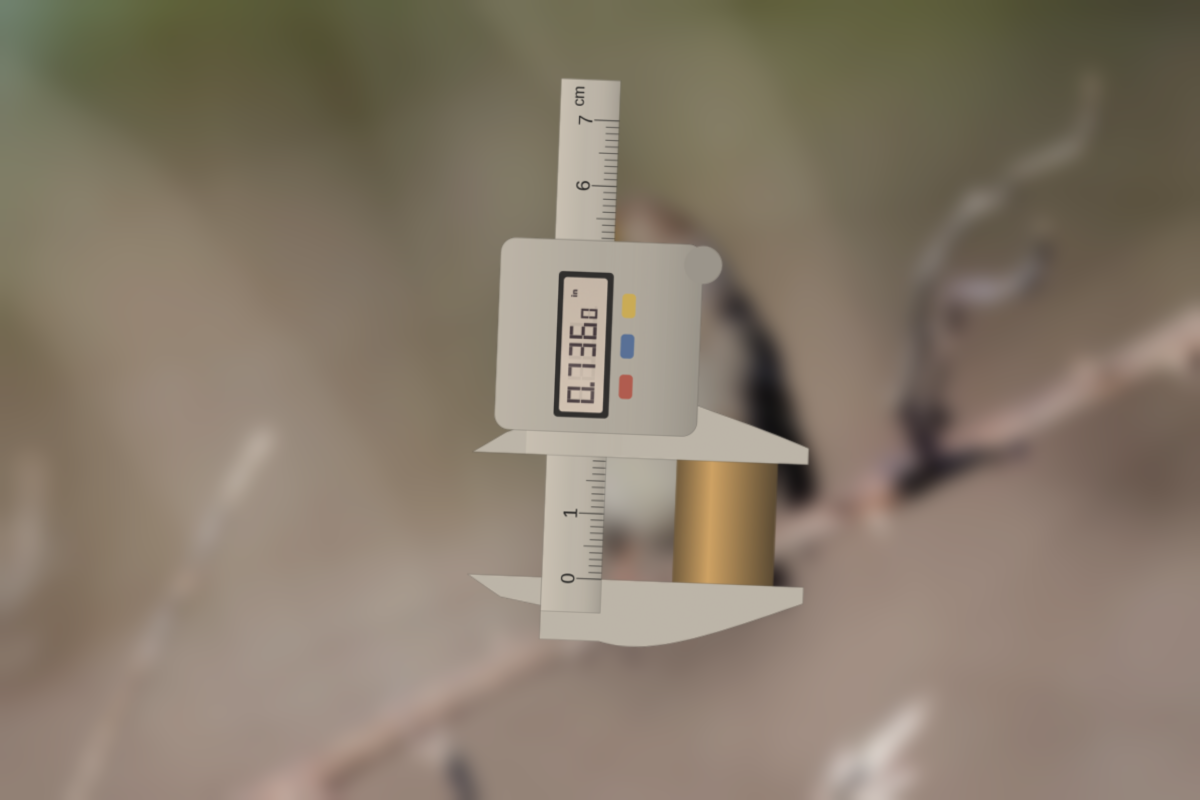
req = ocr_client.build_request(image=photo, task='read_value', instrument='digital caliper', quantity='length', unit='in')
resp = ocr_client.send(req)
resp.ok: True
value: 0.7360 in
